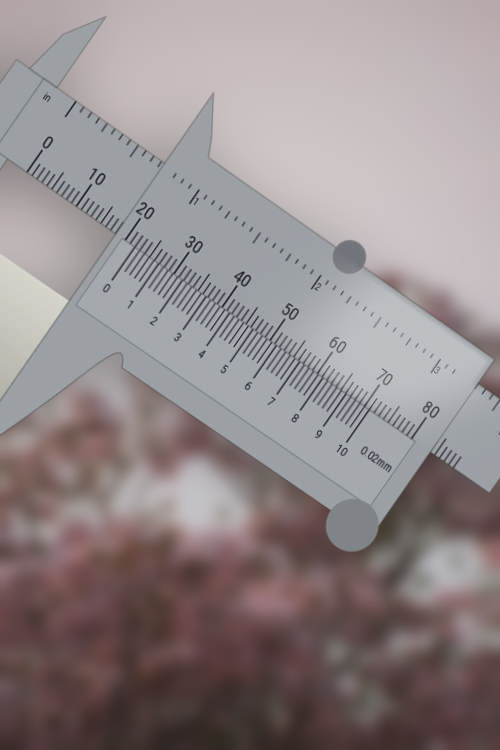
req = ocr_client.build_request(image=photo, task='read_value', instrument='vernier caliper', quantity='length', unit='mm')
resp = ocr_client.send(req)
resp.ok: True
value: 22.0 mm
